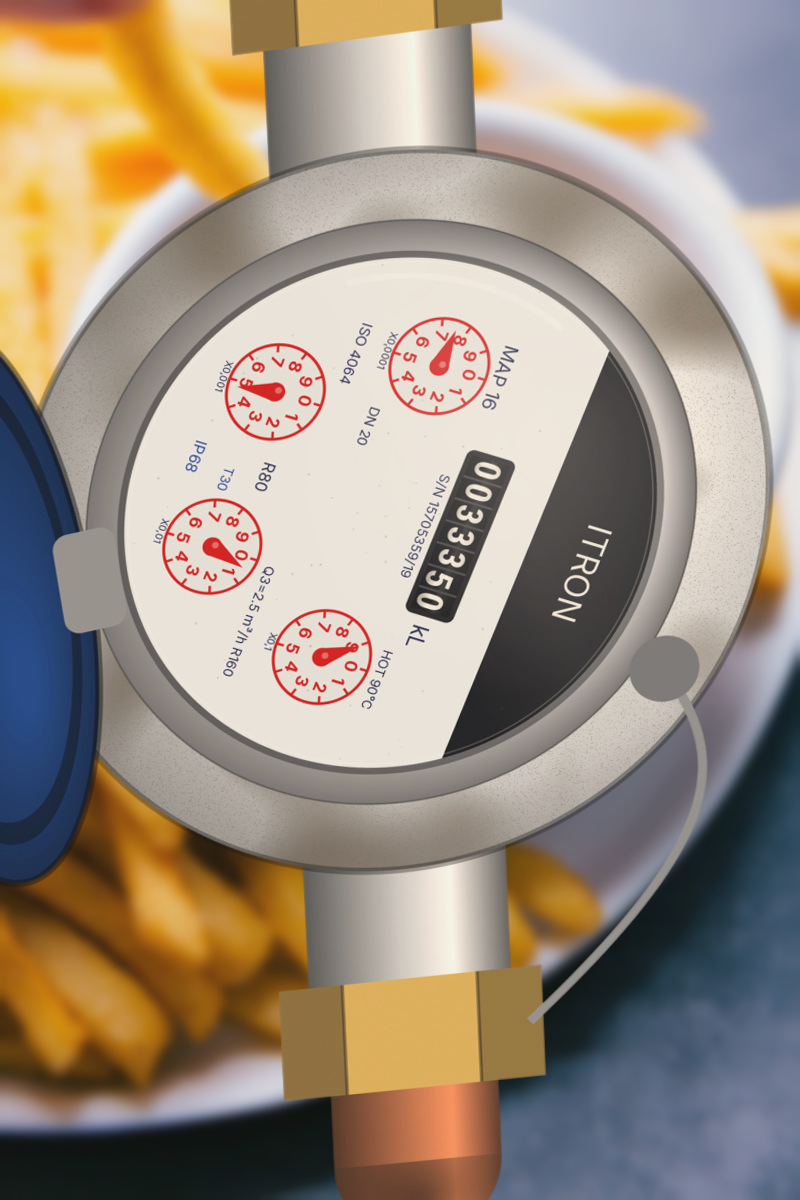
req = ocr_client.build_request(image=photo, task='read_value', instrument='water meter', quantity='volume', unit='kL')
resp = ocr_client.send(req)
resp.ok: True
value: 33349.9047 kL
